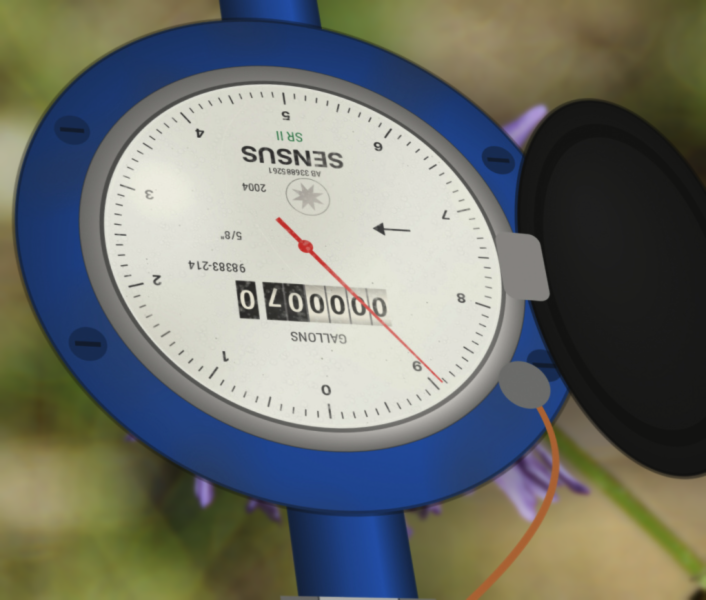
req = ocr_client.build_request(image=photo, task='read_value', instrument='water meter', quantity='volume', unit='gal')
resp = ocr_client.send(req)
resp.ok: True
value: 68.9 gal
